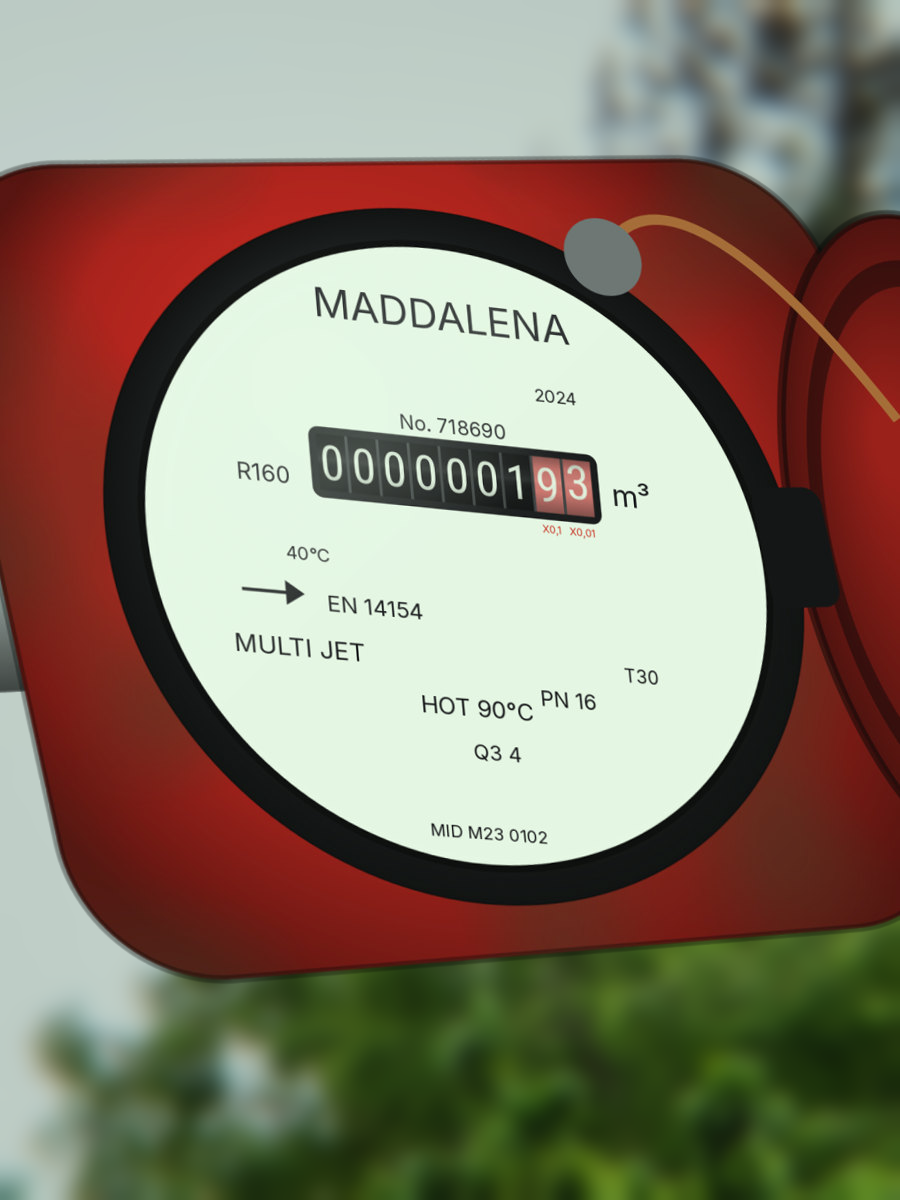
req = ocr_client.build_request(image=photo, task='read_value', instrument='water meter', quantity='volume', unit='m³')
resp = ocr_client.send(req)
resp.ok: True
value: 1.93 m³
